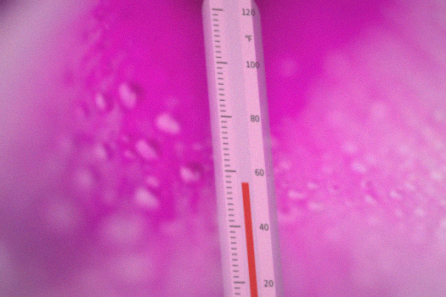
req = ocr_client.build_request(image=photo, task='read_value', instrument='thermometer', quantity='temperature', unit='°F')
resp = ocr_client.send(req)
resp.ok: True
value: 56 °F
